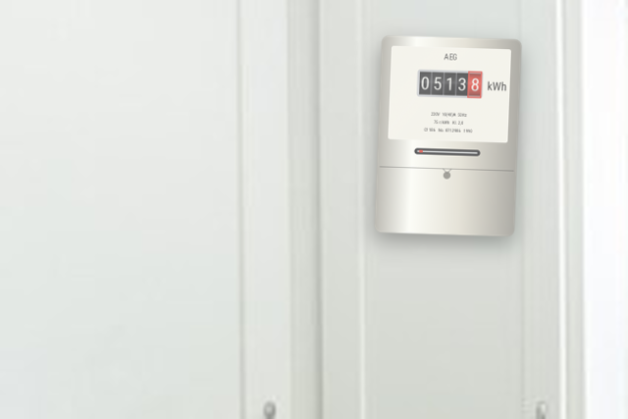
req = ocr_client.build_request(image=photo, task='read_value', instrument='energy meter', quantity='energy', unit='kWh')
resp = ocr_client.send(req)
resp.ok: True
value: 513.8 kWh
